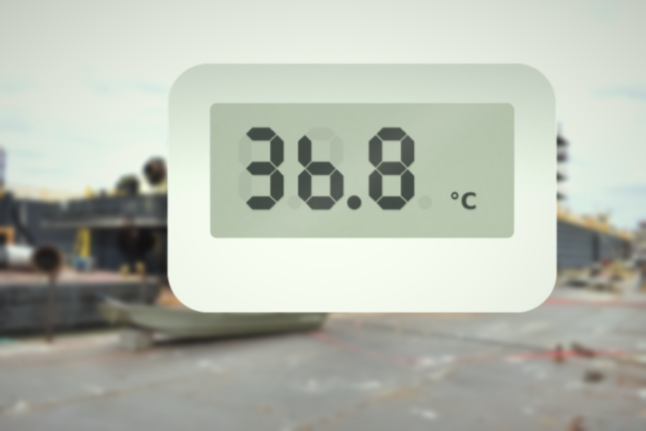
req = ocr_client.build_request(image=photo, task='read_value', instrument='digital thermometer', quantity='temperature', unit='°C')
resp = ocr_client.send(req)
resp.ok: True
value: 36.8 °C
